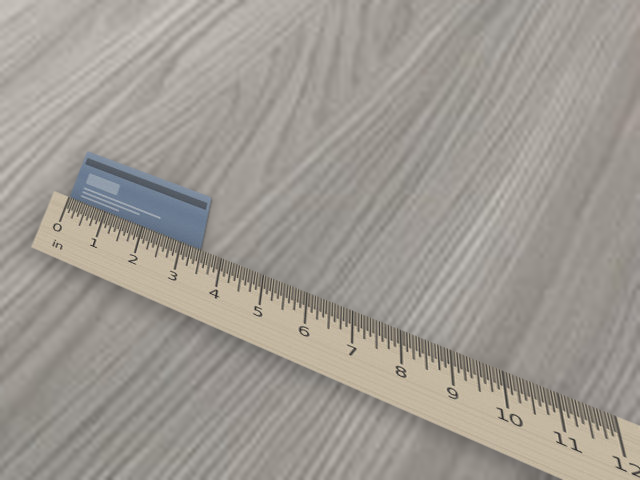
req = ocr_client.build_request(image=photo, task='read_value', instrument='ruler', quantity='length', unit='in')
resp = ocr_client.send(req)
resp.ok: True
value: 3.5 in
